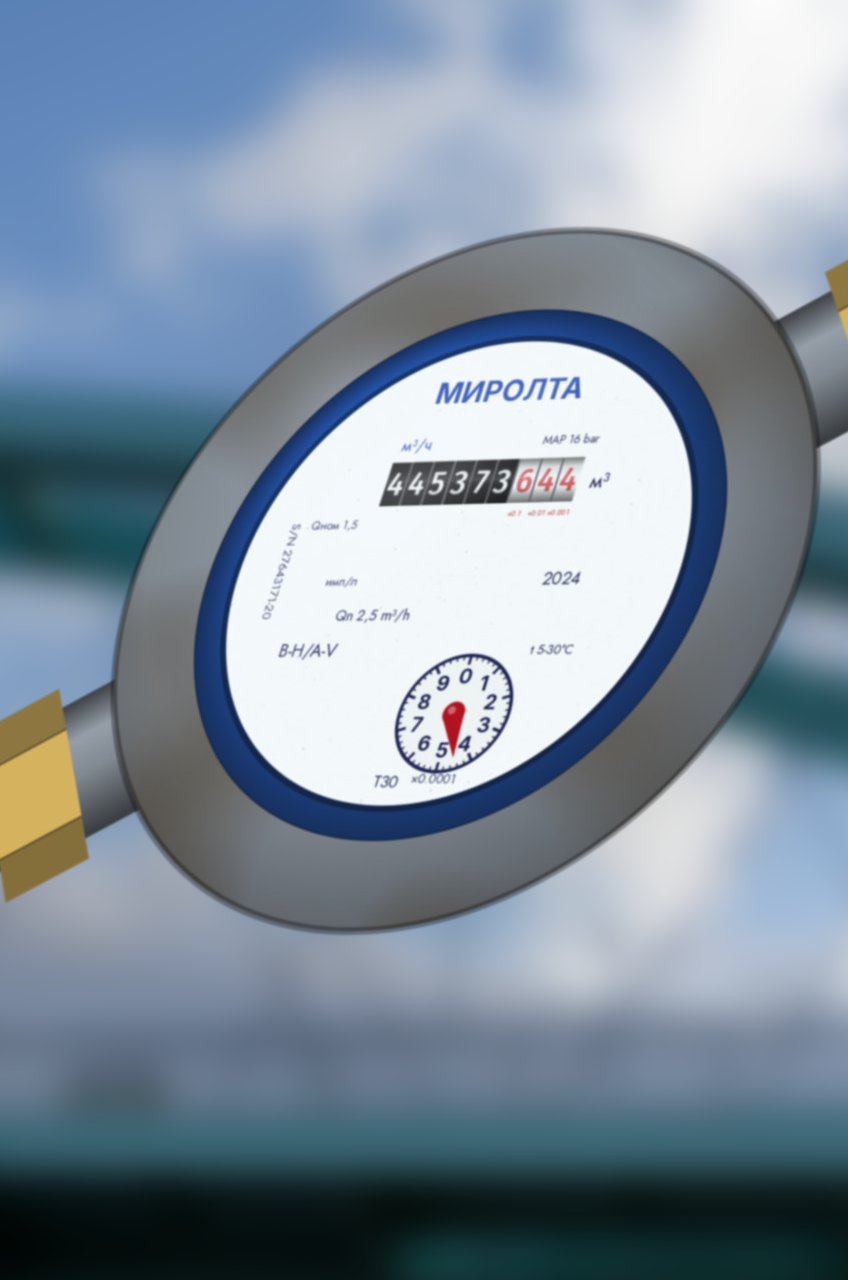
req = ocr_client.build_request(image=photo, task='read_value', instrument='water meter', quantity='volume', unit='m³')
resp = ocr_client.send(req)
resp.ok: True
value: 445373.6444 m³
